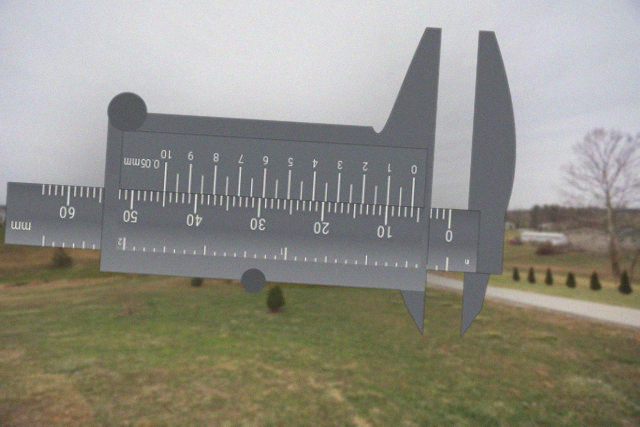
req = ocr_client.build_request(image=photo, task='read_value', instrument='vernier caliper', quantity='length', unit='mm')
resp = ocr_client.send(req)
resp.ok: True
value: 6.0 mm
